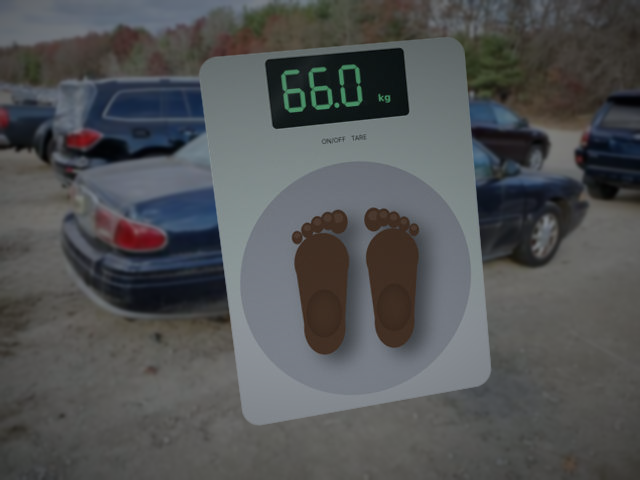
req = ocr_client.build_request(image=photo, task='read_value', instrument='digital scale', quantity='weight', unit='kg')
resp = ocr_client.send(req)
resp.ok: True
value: 66.0 kg
